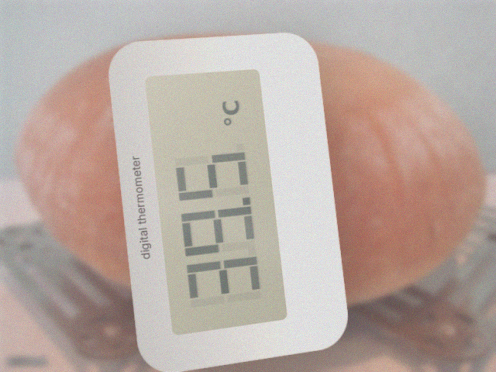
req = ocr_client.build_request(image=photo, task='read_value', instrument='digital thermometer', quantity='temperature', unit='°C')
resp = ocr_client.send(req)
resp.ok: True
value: 39.5 °C
